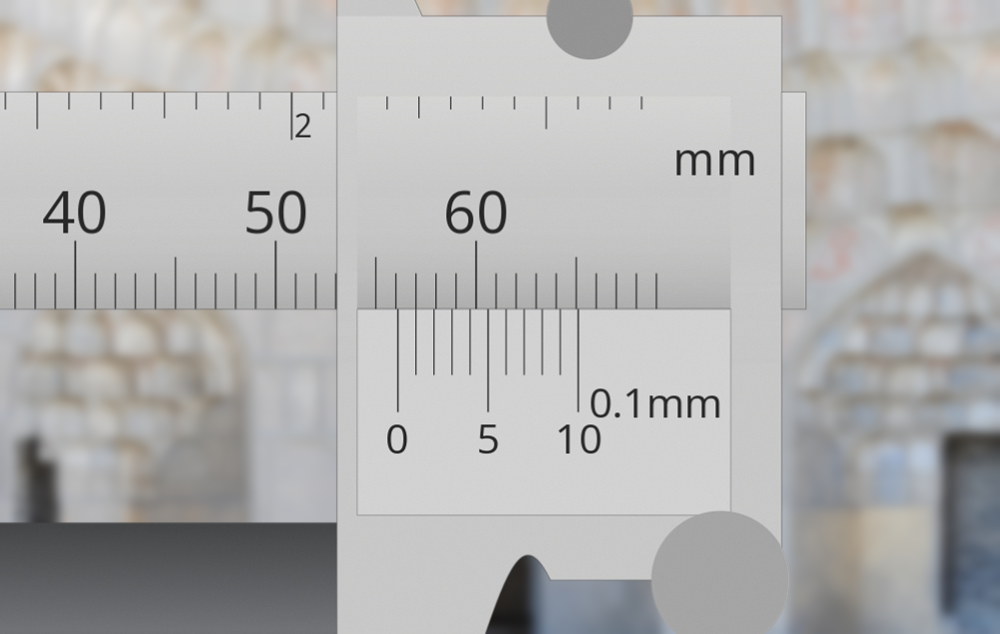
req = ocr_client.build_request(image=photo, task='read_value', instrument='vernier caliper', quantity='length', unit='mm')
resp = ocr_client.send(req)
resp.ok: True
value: 56.1 mm
